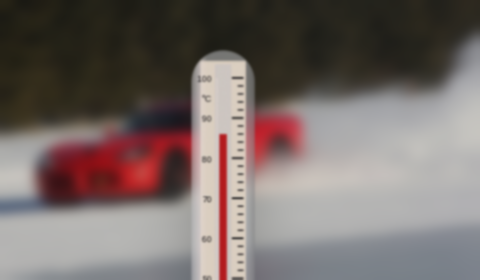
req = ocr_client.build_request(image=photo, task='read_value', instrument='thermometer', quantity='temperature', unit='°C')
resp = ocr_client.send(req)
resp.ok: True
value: 86 °C
